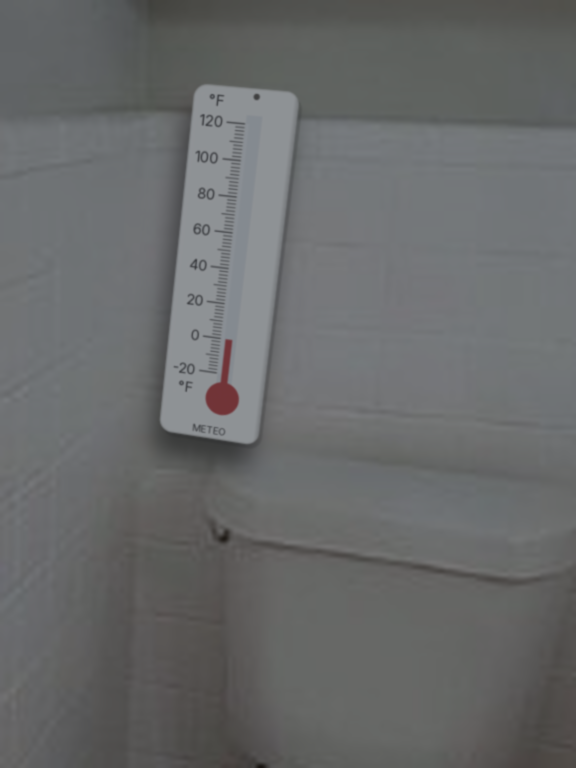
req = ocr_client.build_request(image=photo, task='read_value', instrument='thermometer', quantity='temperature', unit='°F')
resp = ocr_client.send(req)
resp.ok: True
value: 0 °F
